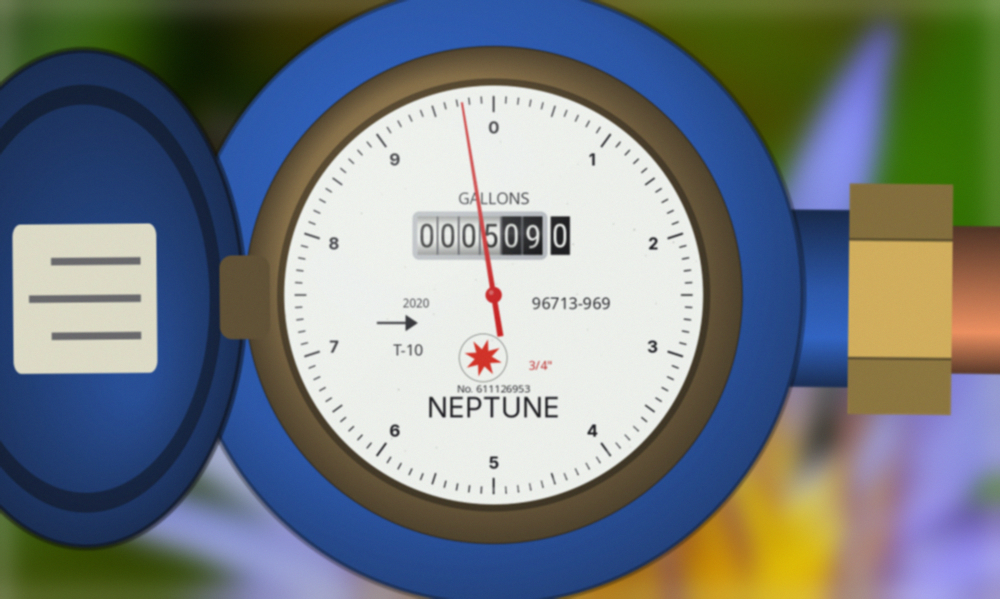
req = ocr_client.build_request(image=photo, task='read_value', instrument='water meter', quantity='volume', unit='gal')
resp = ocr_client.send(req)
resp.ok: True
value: 5089.7 gal
